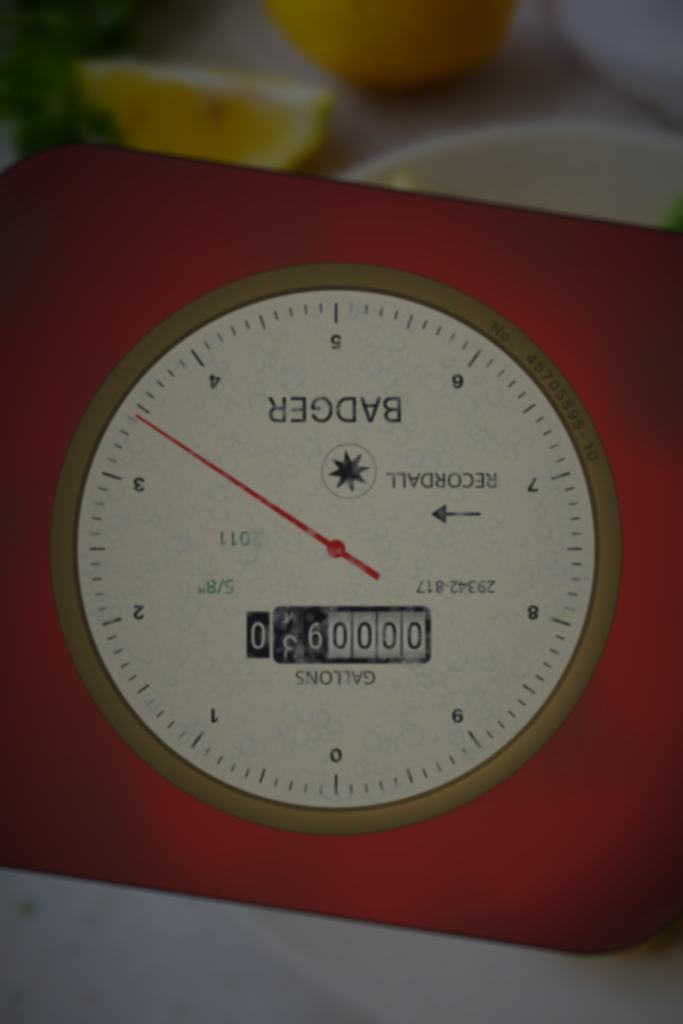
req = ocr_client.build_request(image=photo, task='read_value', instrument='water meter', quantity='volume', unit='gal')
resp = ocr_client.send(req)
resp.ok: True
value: 933.4 gal
